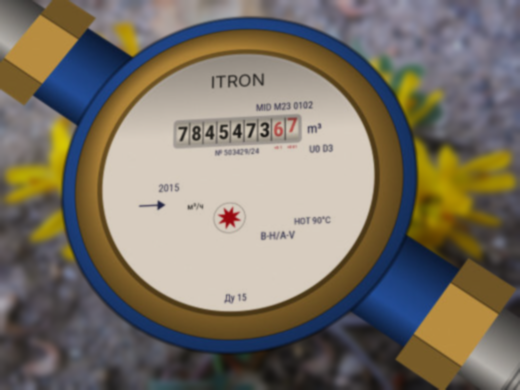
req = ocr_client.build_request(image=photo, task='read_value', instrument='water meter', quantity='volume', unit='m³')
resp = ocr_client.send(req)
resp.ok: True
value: 7845473.67 m³
